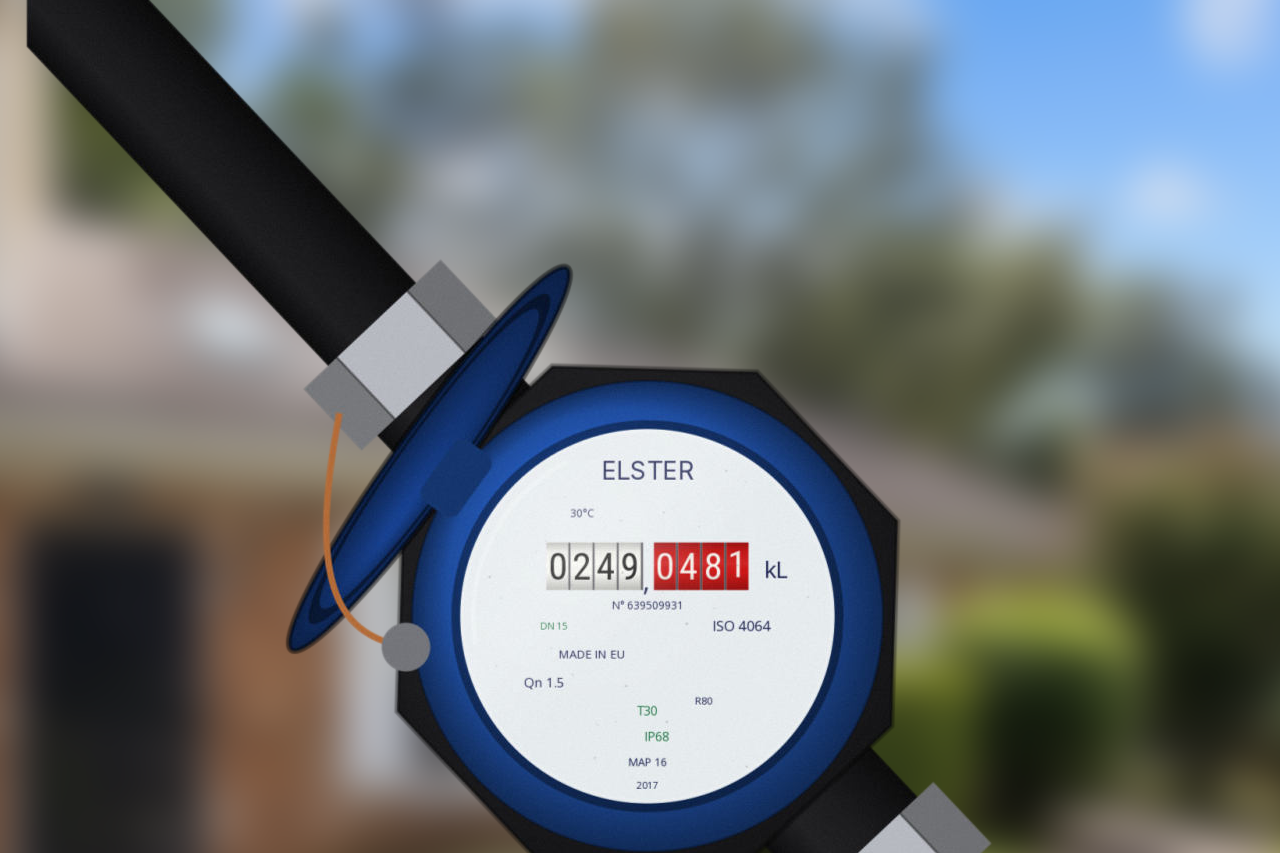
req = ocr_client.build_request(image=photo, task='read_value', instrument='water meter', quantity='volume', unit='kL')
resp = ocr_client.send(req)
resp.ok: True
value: 249.0481 kL
